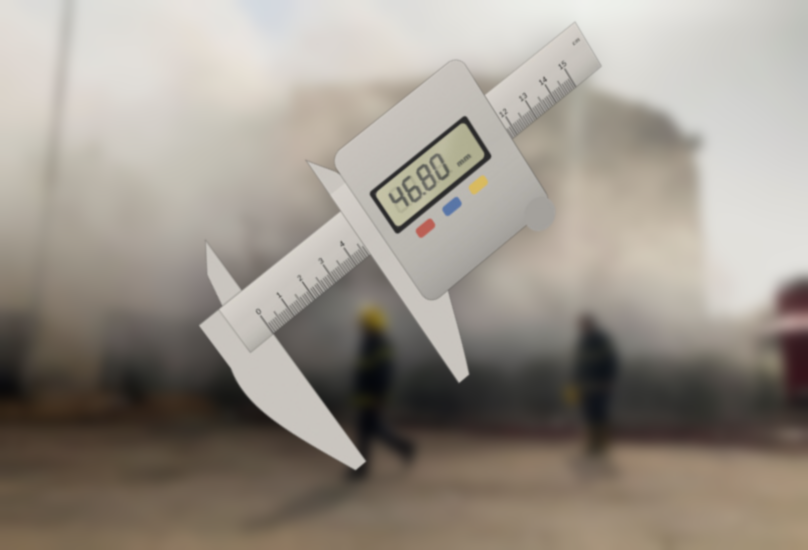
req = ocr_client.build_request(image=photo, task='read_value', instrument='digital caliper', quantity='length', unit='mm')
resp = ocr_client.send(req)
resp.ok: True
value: 46.80 mm
